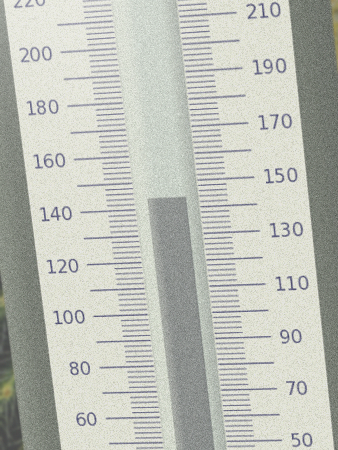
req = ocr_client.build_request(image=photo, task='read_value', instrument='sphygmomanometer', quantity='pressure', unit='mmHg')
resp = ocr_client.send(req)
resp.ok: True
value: 144 mmHg
